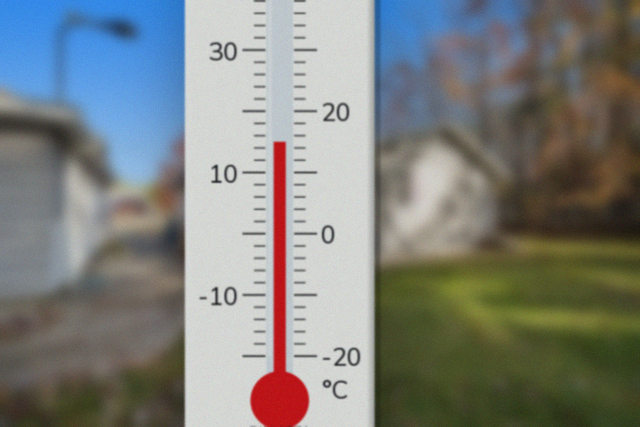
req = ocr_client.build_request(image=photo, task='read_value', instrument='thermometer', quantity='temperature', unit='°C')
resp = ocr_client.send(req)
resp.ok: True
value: 15 °C
